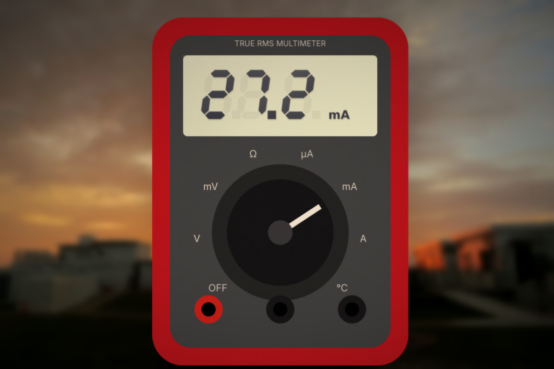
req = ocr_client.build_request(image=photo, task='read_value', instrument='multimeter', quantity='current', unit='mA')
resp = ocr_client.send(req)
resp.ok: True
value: 27.2 mA
